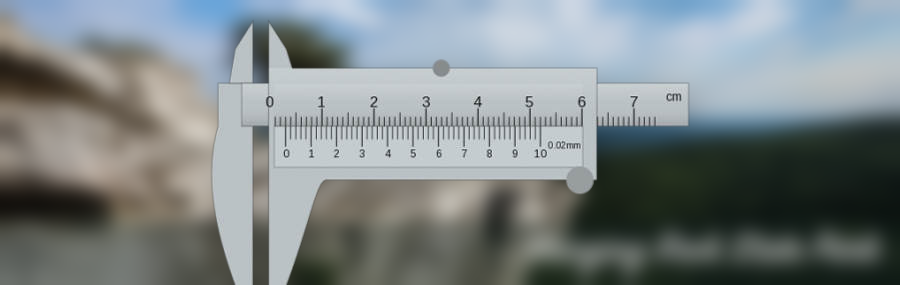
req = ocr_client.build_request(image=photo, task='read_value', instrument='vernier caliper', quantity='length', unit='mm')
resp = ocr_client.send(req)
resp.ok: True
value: 3.0 mm
